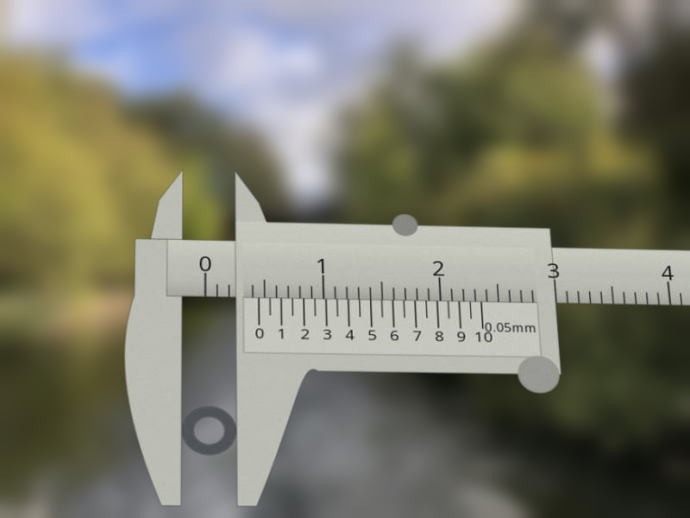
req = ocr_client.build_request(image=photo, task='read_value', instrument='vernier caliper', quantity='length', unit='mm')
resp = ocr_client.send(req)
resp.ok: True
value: 4.5 mm
